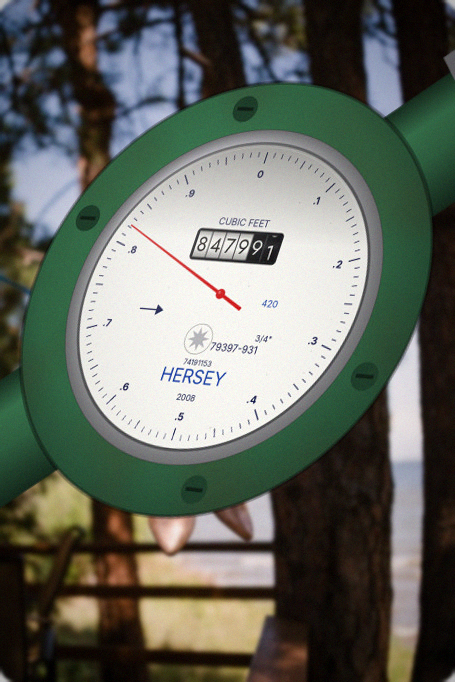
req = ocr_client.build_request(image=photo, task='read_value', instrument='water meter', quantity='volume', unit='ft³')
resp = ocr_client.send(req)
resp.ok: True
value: 847990.82 ft³
